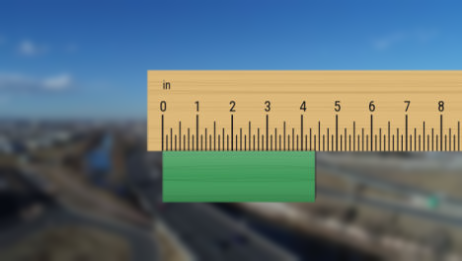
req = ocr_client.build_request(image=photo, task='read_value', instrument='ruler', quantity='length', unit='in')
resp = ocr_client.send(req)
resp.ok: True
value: 4.375 in
